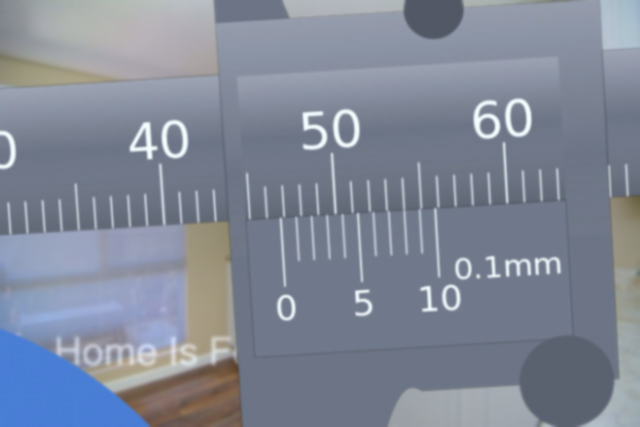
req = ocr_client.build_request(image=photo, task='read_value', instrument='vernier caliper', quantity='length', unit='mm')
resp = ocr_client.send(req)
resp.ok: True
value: 46.8 mm
